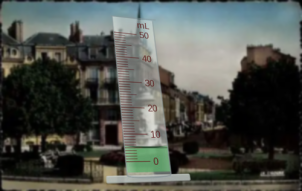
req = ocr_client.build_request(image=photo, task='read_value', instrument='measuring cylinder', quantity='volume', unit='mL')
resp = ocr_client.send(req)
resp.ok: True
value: 5 mL
